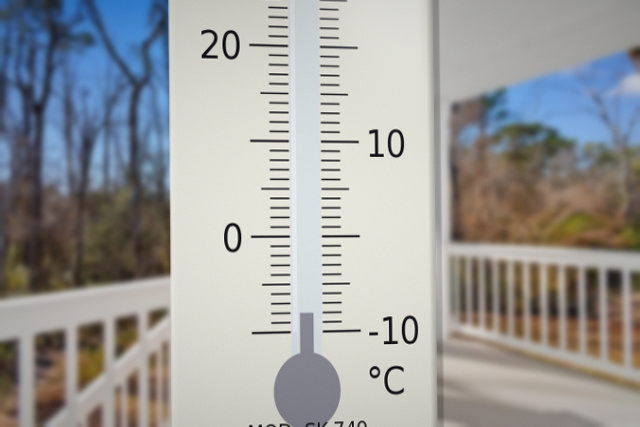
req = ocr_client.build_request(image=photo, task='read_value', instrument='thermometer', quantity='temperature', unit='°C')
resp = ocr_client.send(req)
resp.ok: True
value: -8 °C
